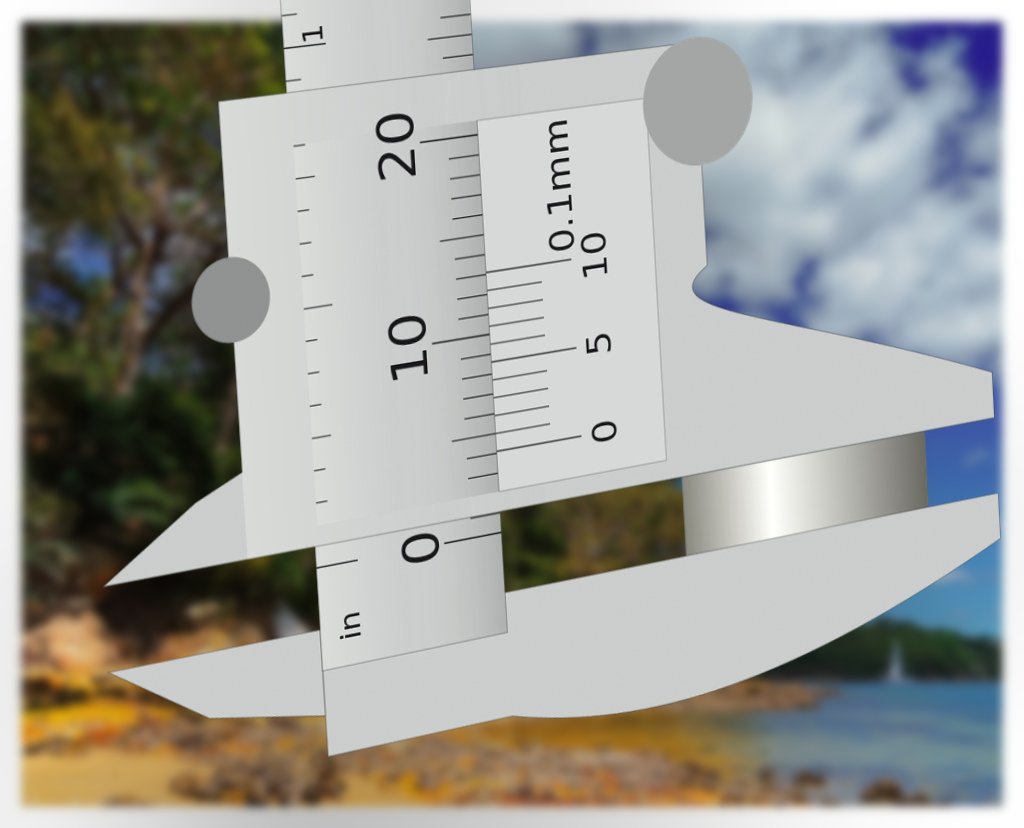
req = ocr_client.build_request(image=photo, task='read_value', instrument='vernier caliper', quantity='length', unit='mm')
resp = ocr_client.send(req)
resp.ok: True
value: 4.1 mm
